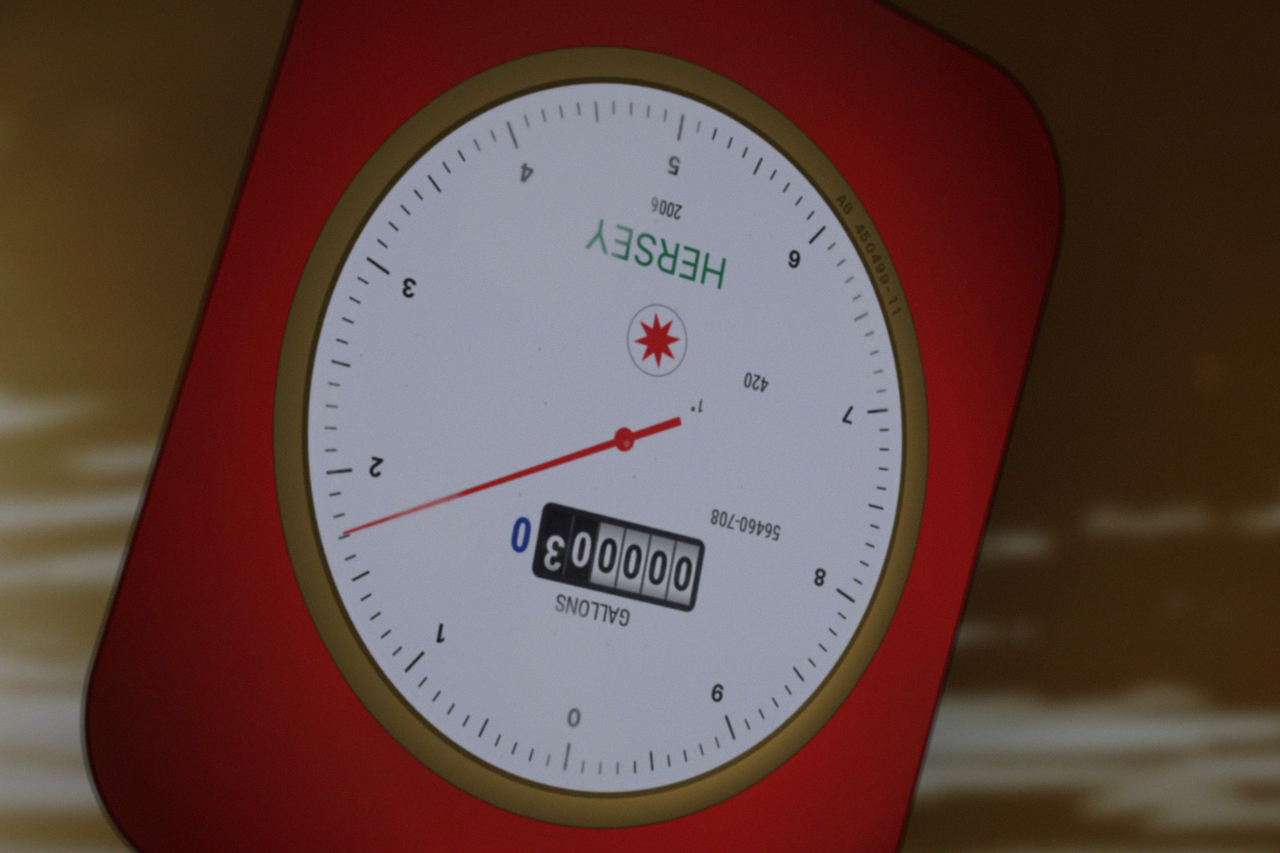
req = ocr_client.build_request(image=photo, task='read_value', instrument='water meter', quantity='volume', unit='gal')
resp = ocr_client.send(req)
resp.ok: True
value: 31.7 gal
